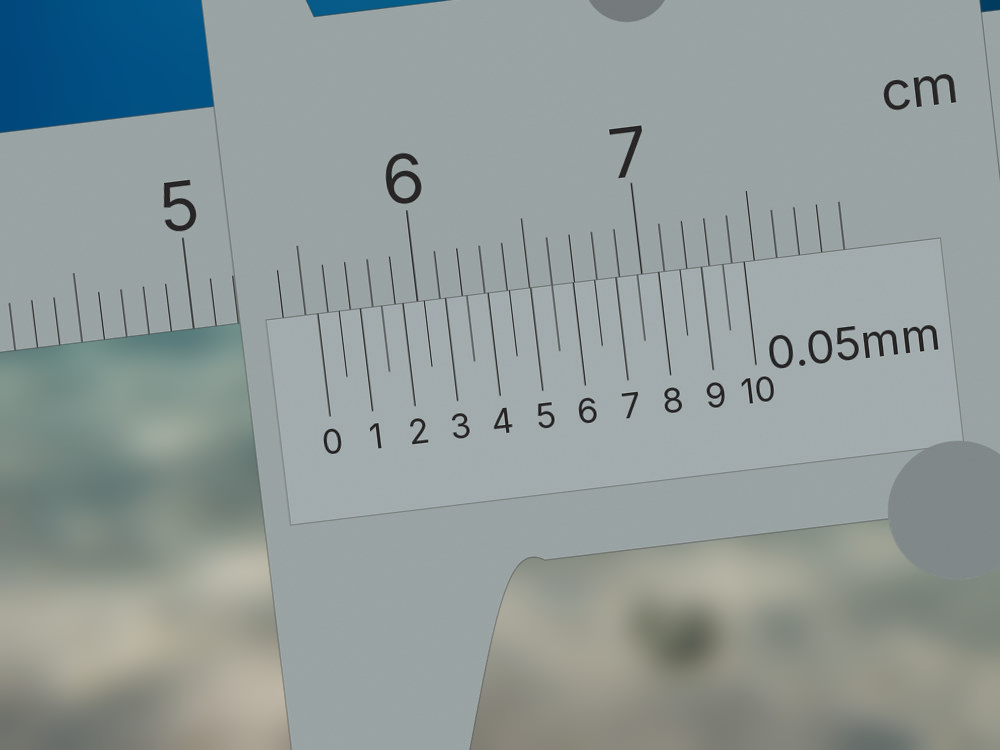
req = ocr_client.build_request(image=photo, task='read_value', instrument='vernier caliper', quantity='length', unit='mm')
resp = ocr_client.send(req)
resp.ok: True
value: 55.55 mm
